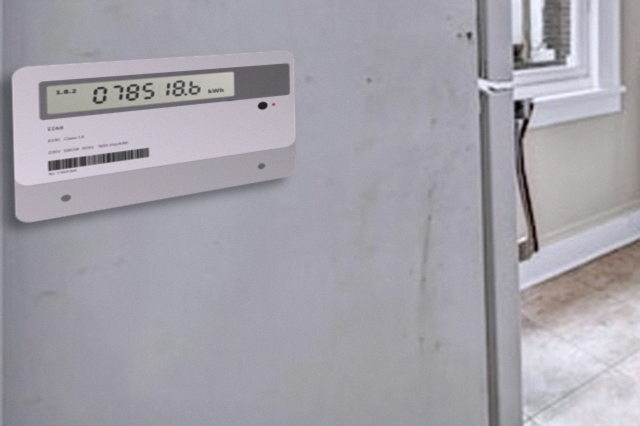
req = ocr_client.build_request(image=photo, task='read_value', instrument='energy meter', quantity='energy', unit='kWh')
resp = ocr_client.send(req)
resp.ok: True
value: 78518.6 kWh
